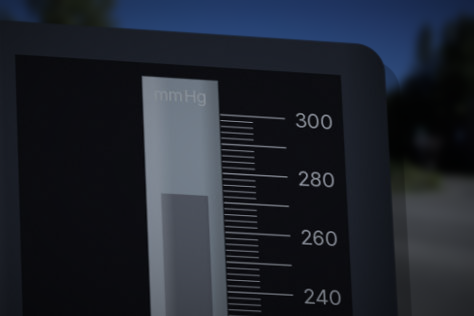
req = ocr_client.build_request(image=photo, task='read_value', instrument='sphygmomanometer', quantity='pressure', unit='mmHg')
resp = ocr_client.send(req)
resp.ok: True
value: 272 mmHg
